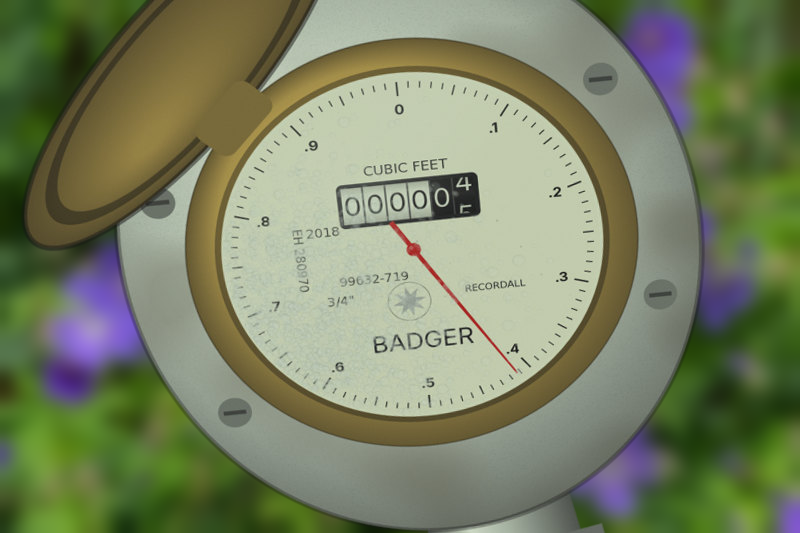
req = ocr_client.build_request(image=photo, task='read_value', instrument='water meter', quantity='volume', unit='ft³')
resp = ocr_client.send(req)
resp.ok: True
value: 4.41 ft³
